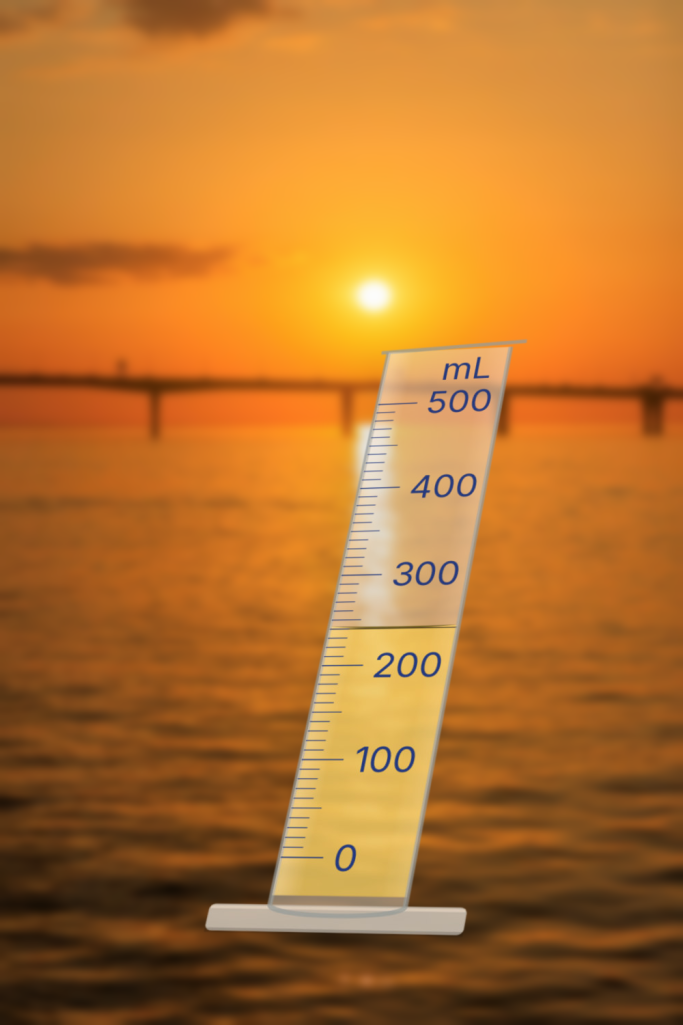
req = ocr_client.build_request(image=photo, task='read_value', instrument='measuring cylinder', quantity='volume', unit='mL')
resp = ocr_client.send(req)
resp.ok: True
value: 240 mL
